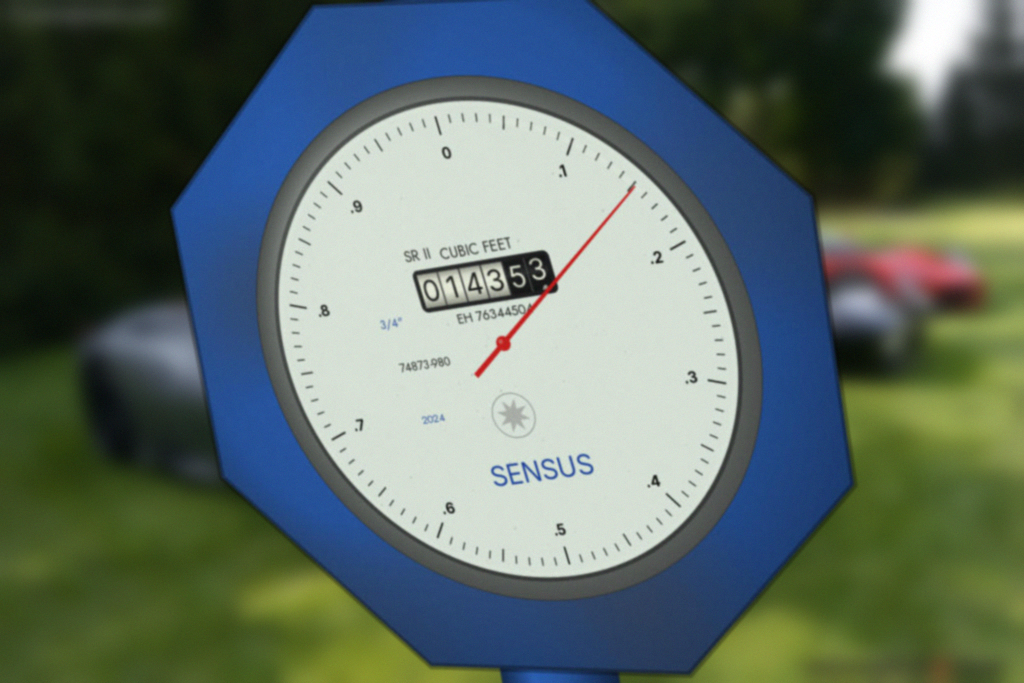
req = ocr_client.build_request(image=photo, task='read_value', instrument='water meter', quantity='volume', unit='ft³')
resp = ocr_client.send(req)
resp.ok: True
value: 14353.15 ft³
